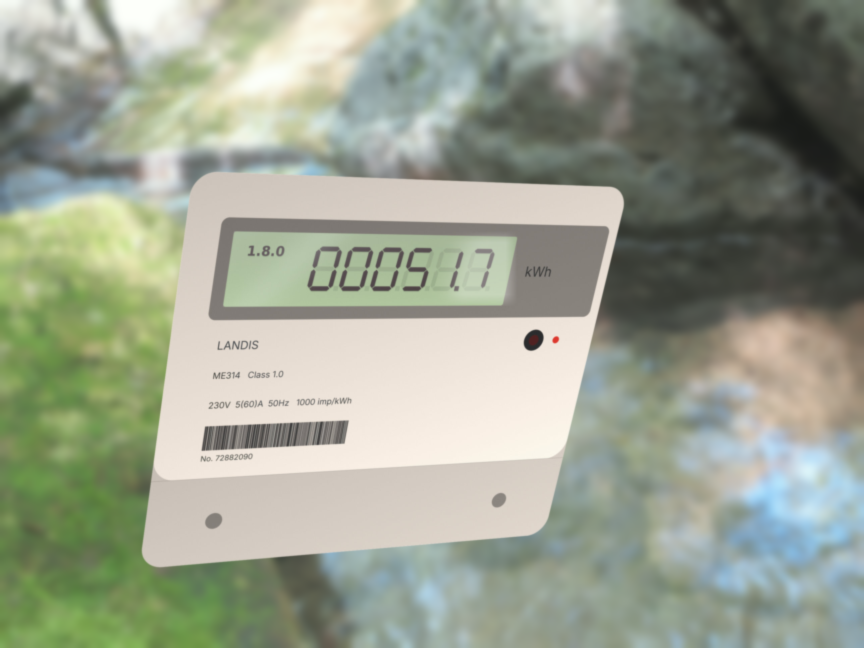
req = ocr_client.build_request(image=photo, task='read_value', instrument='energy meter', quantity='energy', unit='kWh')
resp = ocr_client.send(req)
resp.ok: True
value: 51.7 kWh
